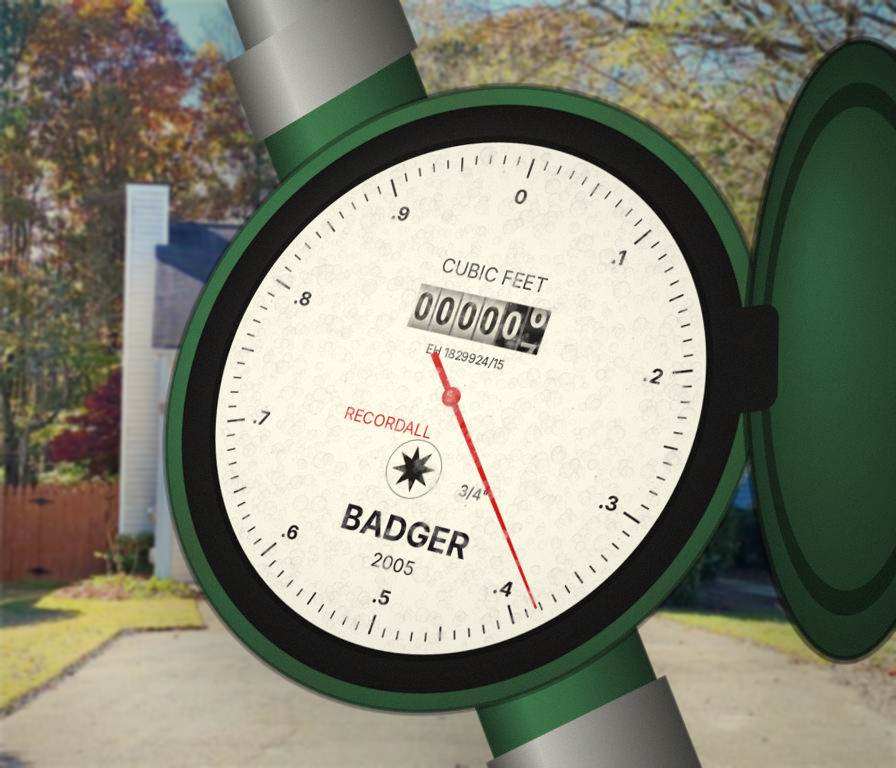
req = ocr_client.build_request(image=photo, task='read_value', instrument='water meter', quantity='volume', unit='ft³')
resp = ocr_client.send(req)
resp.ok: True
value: 6.38 ft³
